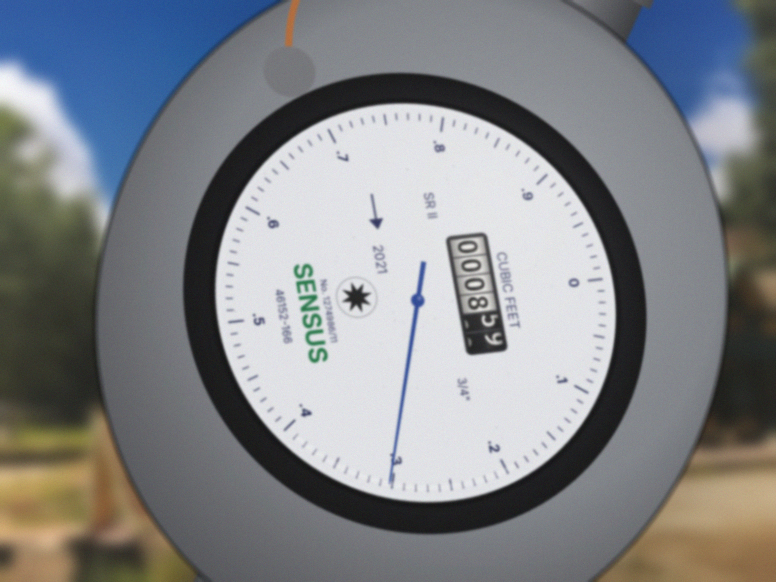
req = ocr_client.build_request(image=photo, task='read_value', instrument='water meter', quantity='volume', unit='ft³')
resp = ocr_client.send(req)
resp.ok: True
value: 859.30 ft³
